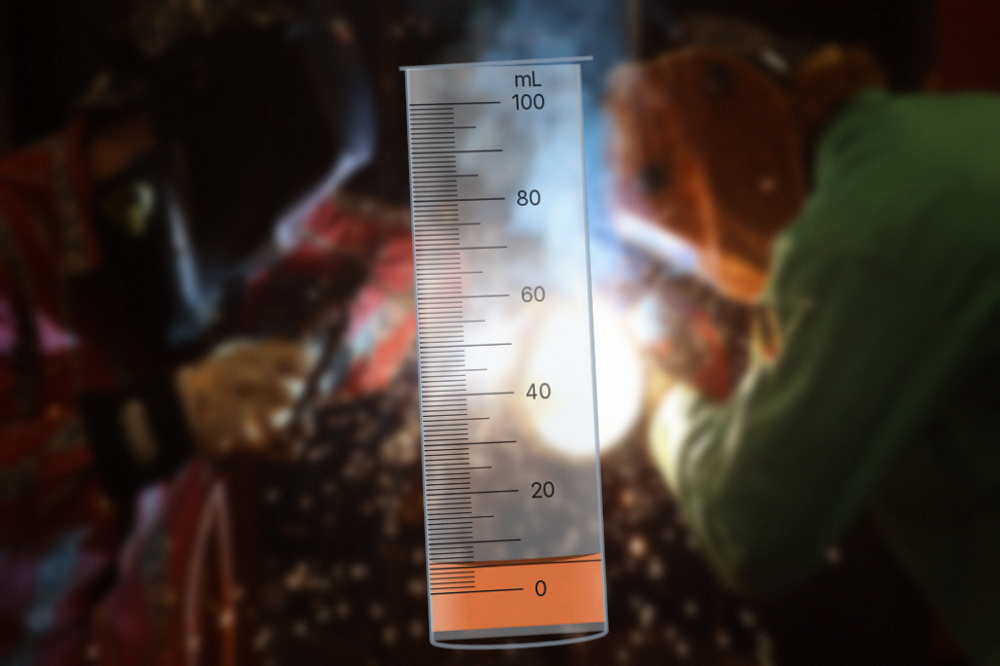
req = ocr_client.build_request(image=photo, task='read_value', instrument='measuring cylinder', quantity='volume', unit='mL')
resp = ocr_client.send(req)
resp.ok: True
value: 5 mL
